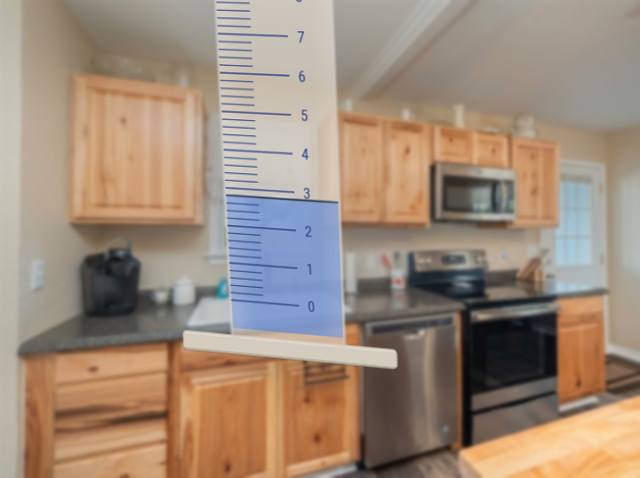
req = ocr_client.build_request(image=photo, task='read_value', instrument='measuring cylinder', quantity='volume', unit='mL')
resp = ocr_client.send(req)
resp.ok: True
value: 2.8 mL
